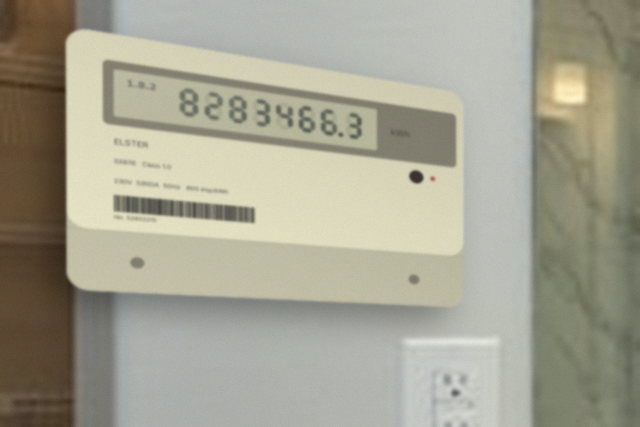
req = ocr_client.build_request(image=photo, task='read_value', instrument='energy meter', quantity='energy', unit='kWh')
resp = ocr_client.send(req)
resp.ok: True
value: 8283466.3 kWh
